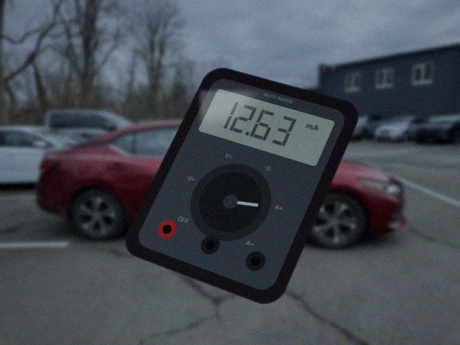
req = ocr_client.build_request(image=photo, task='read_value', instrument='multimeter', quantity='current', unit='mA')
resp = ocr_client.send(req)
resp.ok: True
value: 12.63 mA
